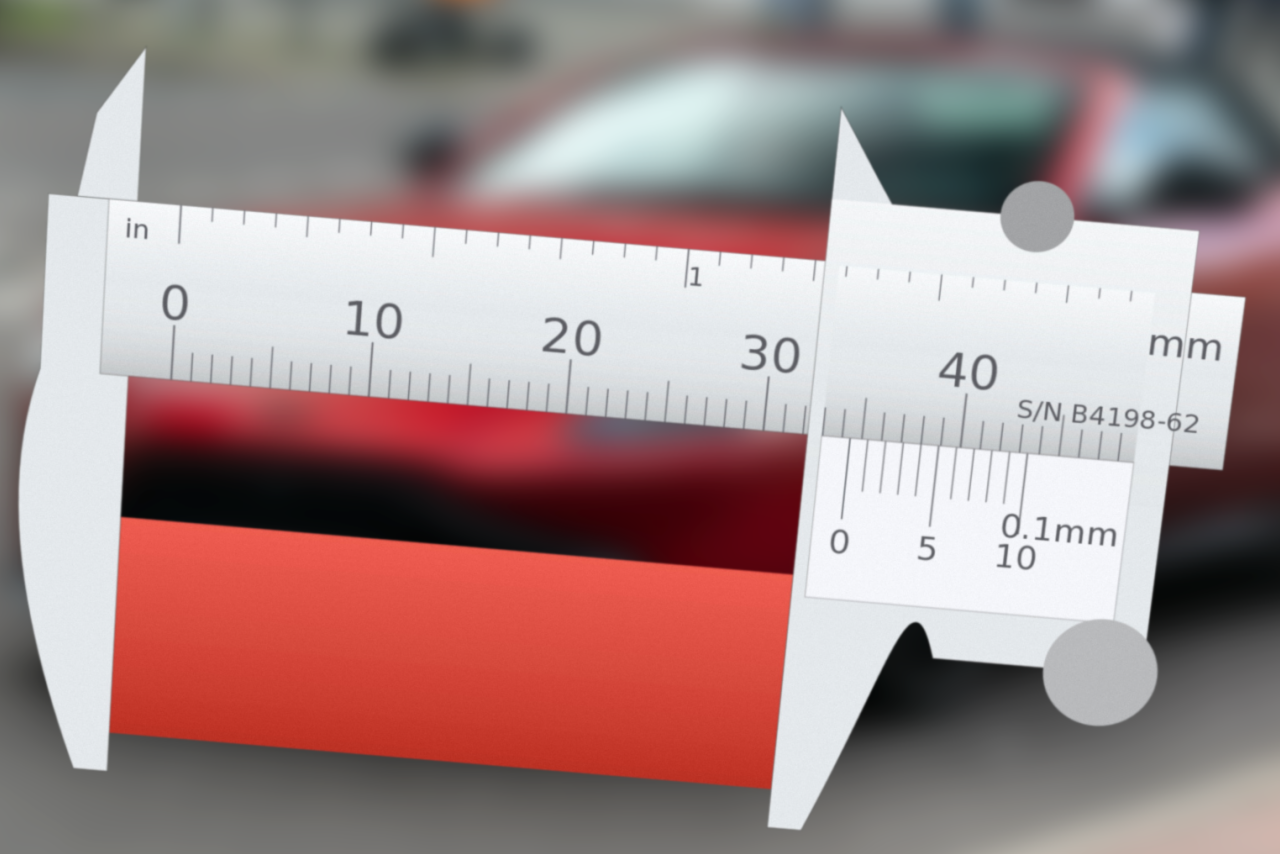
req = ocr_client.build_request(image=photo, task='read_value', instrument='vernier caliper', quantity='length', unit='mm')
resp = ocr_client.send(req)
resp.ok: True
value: 34.4 mm
